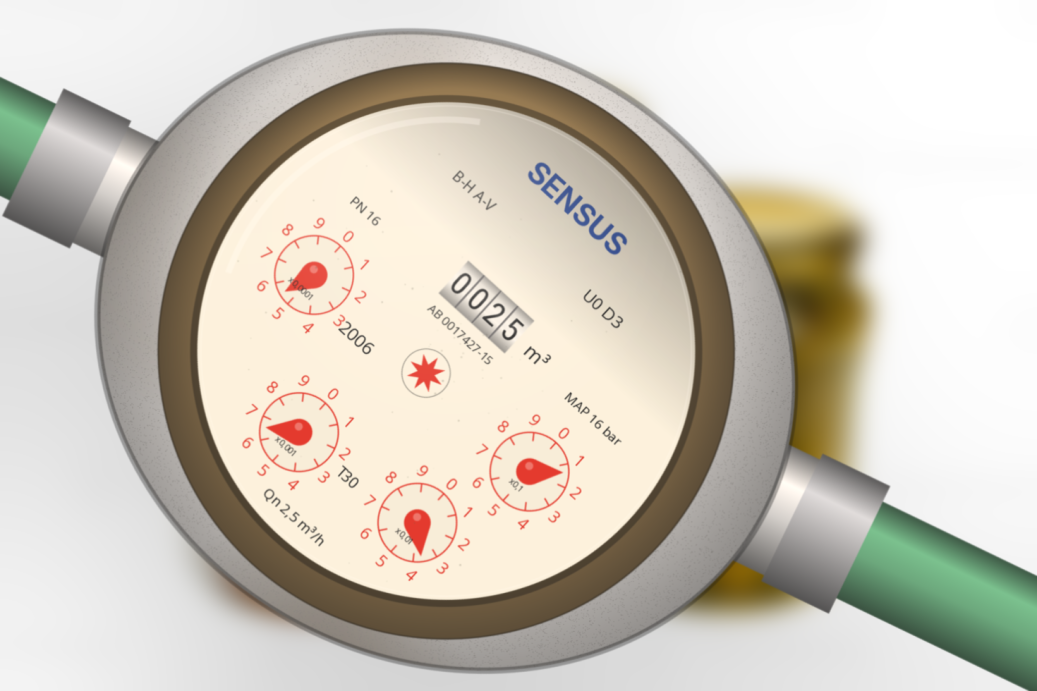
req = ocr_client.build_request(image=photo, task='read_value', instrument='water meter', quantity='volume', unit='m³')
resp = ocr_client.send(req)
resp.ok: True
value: 25.1365 m³
